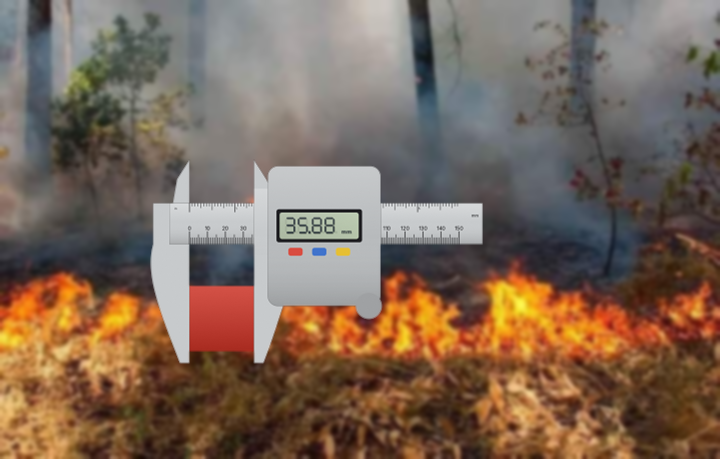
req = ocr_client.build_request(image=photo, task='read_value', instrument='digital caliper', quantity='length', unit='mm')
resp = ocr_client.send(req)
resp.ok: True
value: 35.88 mm
